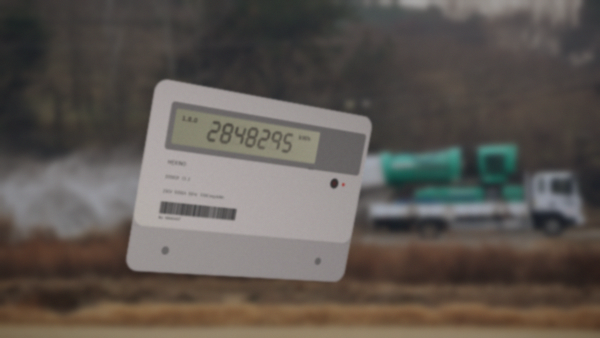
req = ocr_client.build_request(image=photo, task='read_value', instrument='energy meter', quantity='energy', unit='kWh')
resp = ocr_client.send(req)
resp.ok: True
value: 2848295 kWh
